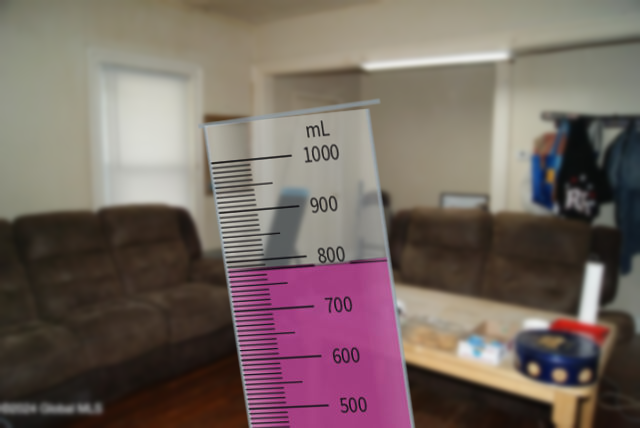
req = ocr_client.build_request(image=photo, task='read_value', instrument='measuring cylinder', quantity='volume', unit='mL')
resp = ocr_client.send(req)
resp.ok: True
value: 780 mL
